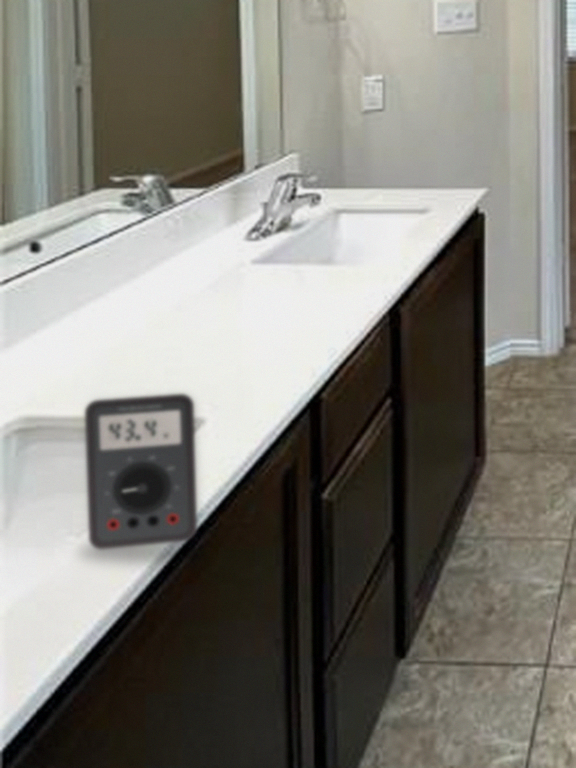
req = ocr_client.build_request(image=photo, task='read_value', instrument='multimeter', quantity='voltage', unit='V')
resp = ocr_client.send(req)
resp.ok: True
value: 43.4 V
